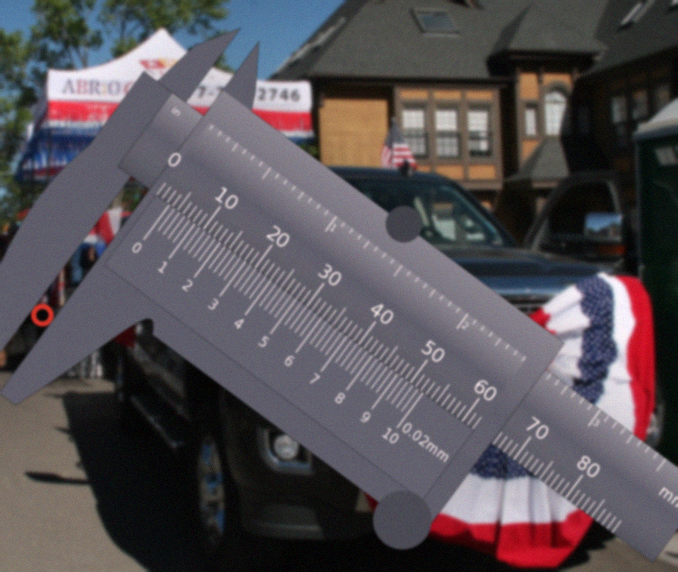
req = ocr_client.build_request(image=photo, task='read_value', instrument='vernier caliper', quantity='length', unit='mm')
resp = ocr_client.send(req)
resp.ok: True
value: 3.5 mm
